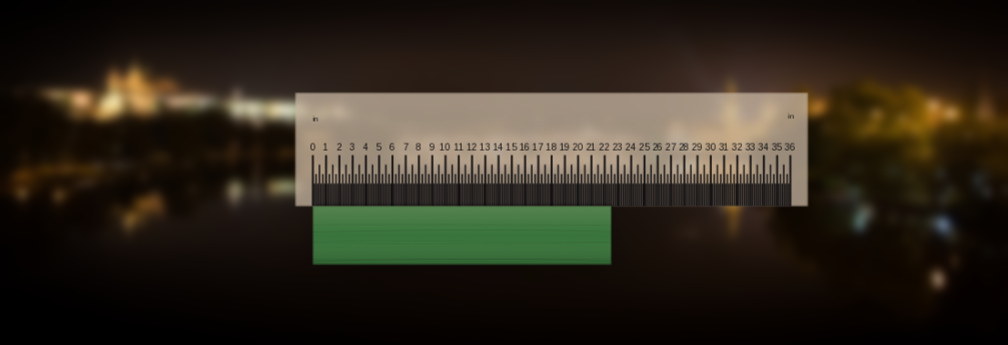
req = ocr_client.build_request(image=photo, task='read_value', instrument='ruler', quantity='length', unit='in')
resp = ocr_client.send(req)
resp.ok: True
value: 22.5 in
